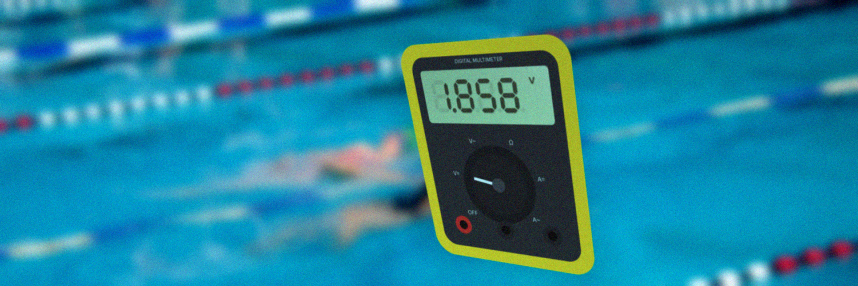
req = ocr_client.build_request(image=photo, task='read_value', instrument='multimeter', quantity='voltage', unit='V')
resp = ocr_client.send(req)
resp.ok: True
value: 1.858 V
